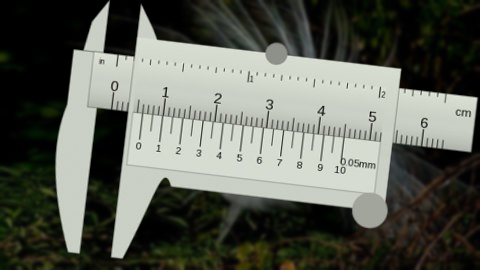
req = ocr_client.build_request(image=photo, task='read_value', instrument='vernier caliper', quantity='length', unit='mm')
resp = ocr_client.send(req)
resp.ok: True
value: 6.0 mm
